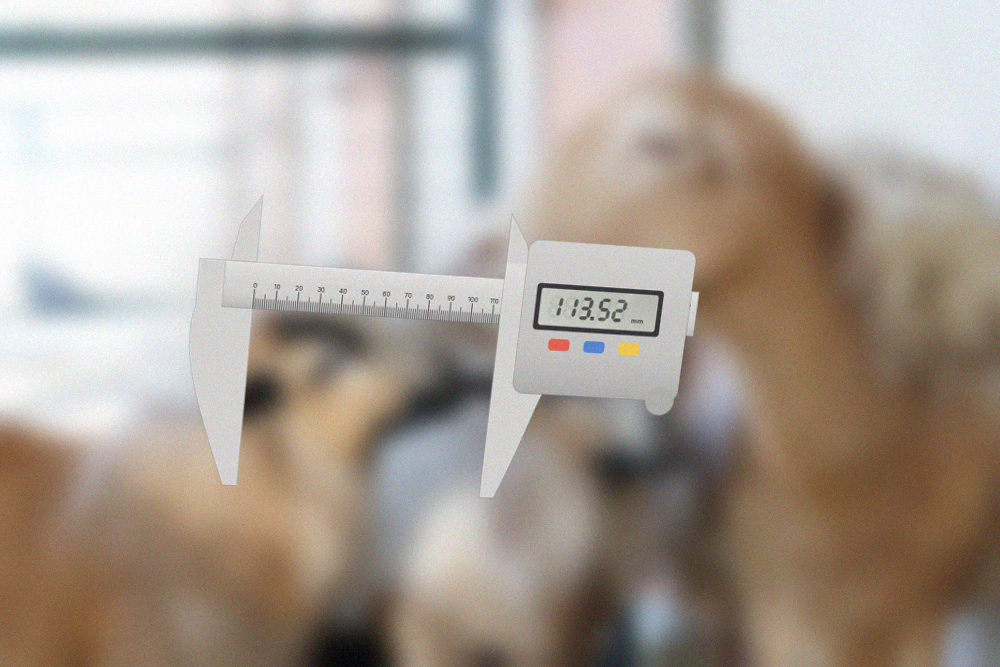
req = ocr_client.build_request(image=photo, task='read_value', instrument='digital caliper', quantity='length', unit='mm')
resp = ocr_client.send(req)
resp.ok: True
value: 113.52 mm
